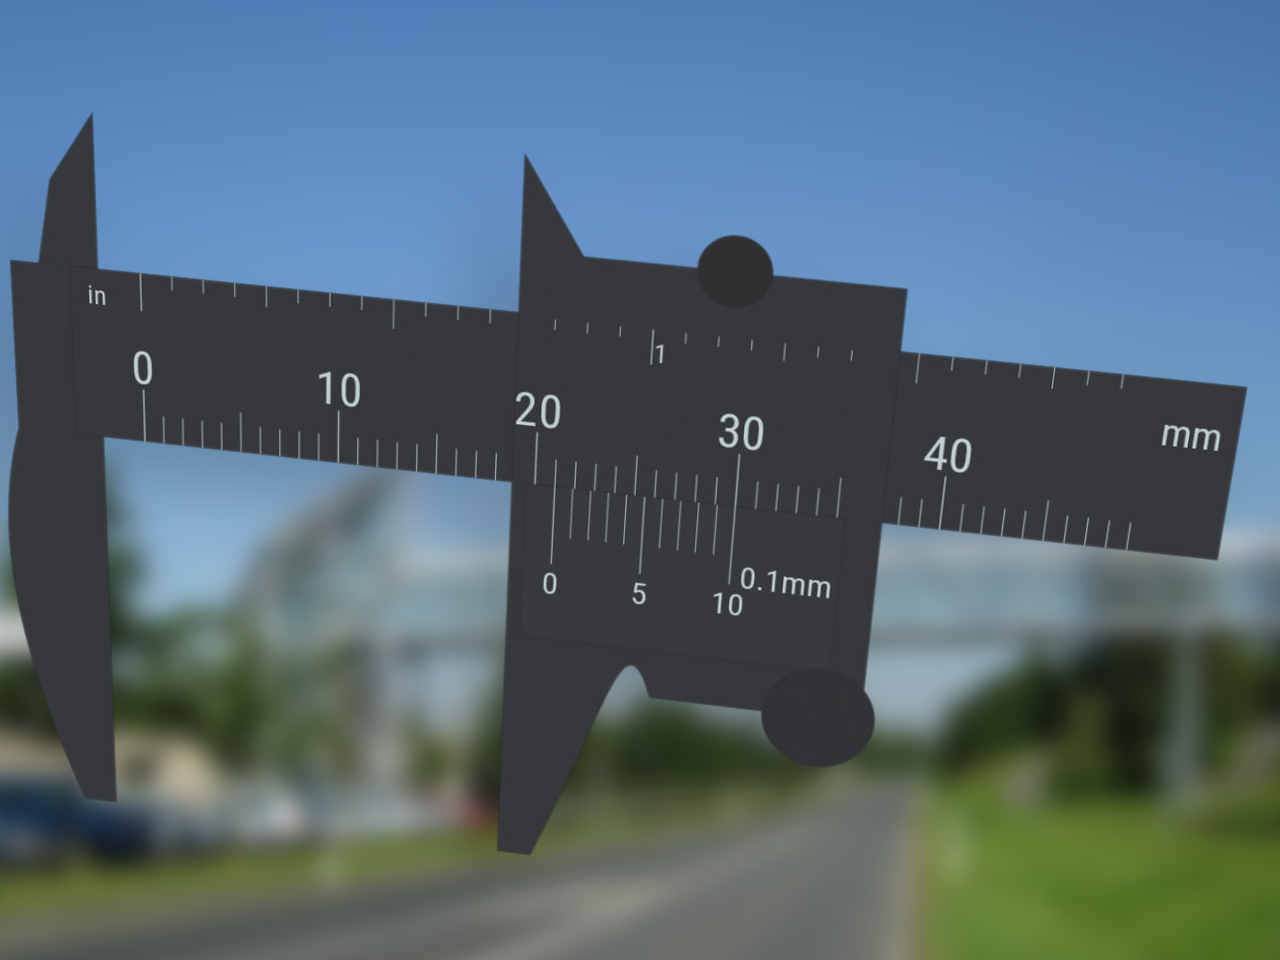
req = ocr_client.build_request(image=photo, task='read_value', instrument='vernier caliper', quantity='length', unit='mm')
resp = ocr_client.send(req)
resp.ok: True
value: 21.0 mm
